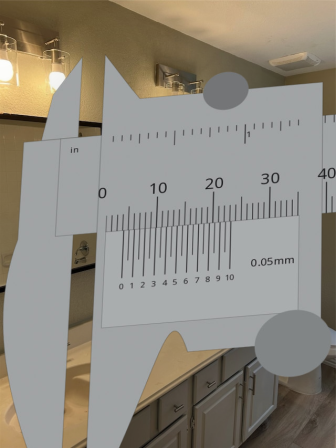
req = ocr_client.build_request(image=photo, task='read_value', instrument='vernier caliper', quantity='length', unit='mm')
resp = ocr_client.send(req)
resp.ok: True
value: 4.2 mm
